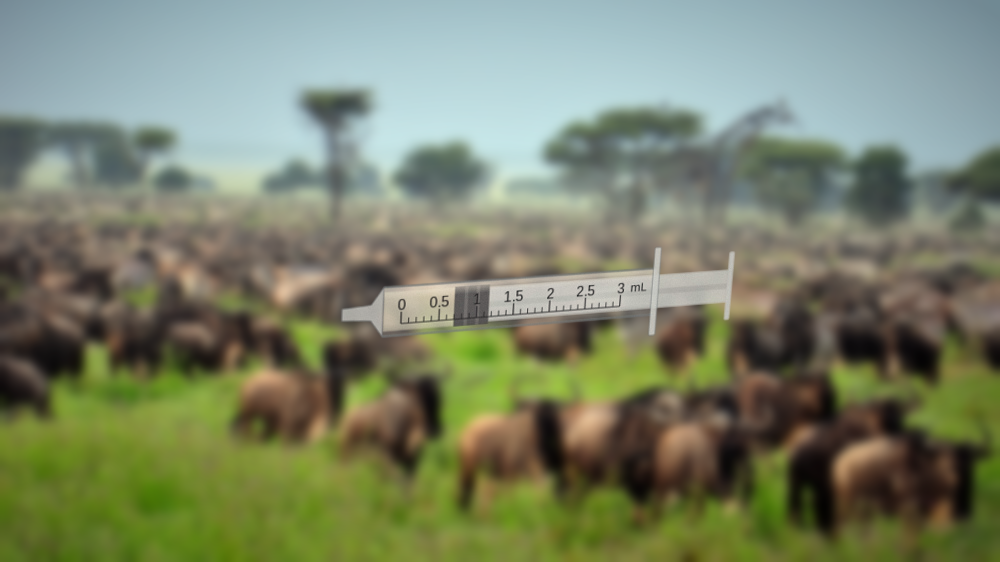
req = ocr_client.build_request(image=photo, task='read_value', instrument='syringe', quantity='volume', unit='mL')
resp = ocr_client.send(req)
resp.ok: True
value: 0.7 mL
